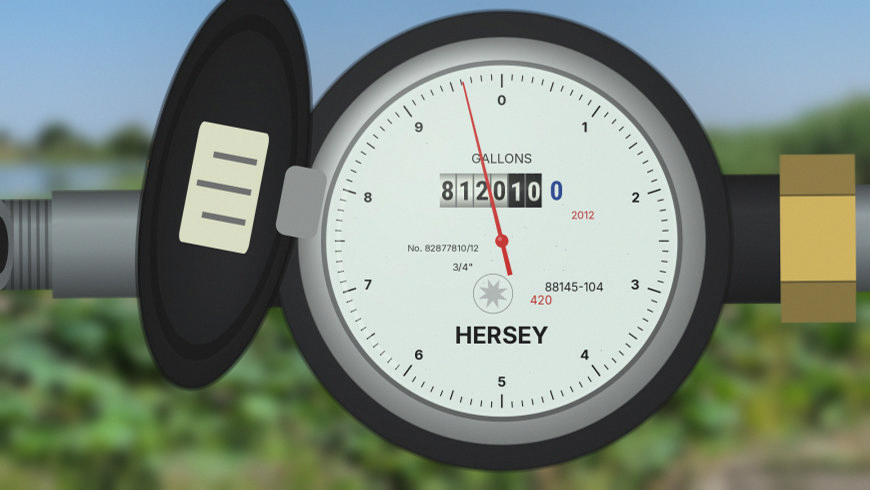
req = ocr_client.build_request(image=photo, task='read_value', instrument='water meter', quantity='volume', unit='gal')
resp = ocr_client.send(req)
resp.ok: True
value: 8120099.6 gal
